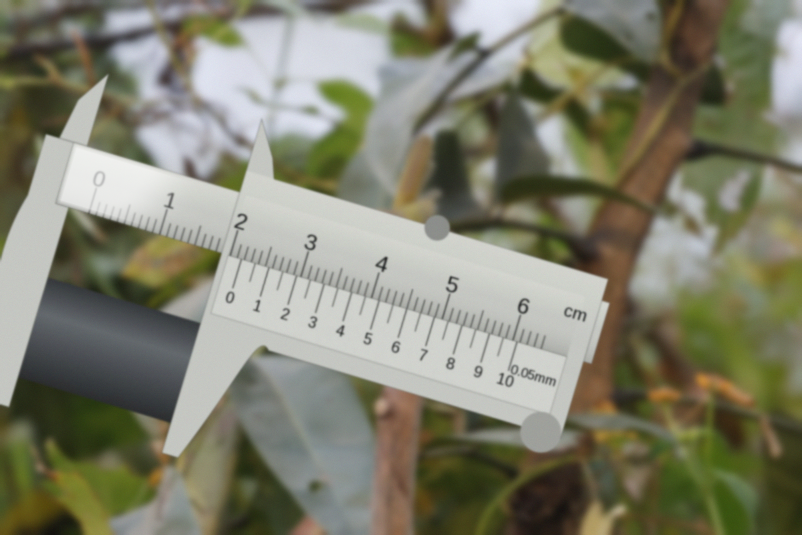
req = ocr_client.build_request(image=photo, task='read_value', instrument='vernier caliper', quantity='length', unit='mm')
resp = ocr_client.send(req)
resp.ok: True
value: 21.6 mm
